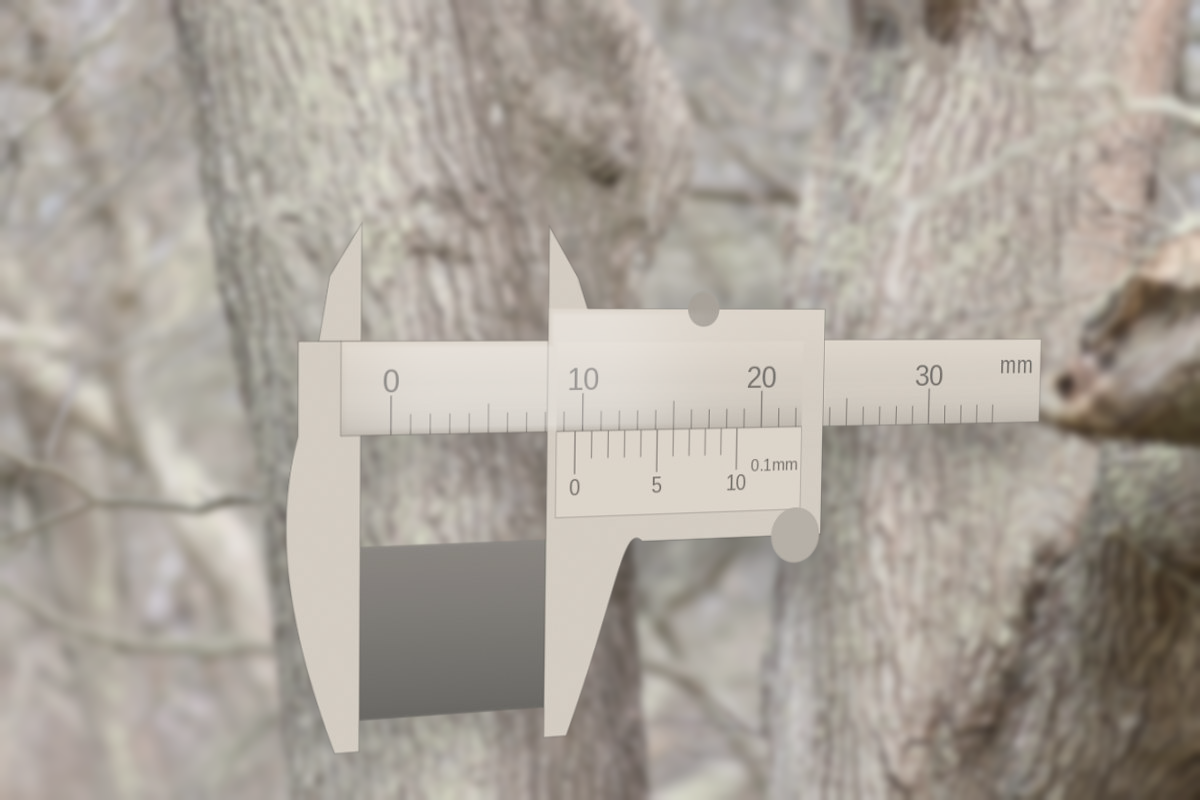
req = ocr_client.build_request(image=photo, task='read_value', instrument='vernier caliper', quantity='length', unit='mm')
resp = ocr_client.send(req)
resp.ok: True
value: 9.6 mm
